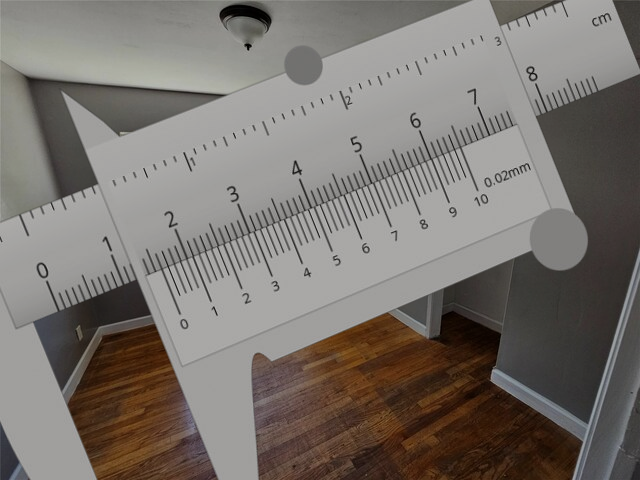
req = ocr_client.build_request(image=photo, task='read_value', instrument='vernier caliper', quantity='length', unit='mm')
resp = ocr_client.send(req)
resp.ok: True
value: 16.0 mm
